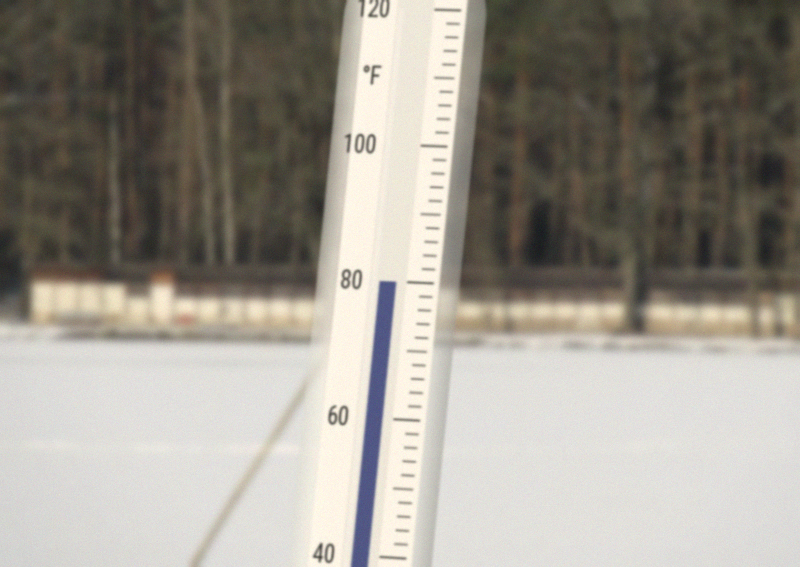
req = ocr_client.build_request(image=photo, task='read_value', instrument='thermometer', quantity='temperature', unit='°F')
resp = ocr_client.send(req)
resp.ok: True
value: 80 °F
